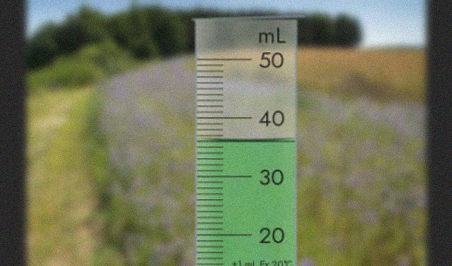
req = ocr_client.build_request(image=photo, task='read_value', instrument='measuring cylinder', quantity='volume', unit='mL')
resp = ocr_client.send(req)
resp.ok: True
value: 36 mL
